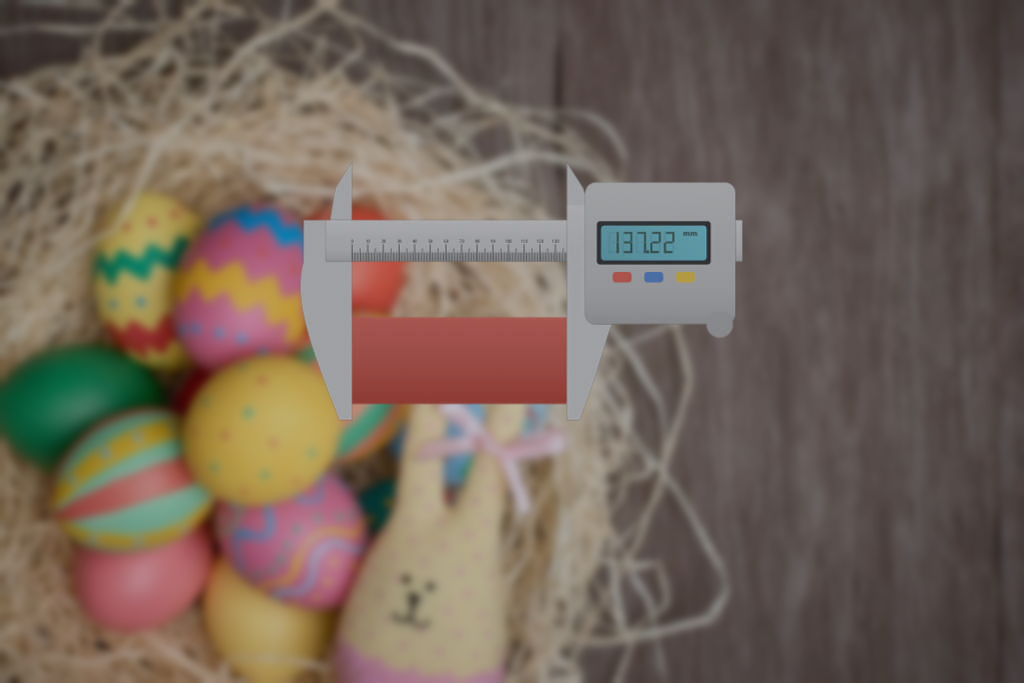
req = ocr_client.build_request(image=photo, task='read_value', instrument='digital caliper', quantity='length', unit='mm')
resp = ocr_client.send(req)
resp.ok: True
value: 137.22 mm
